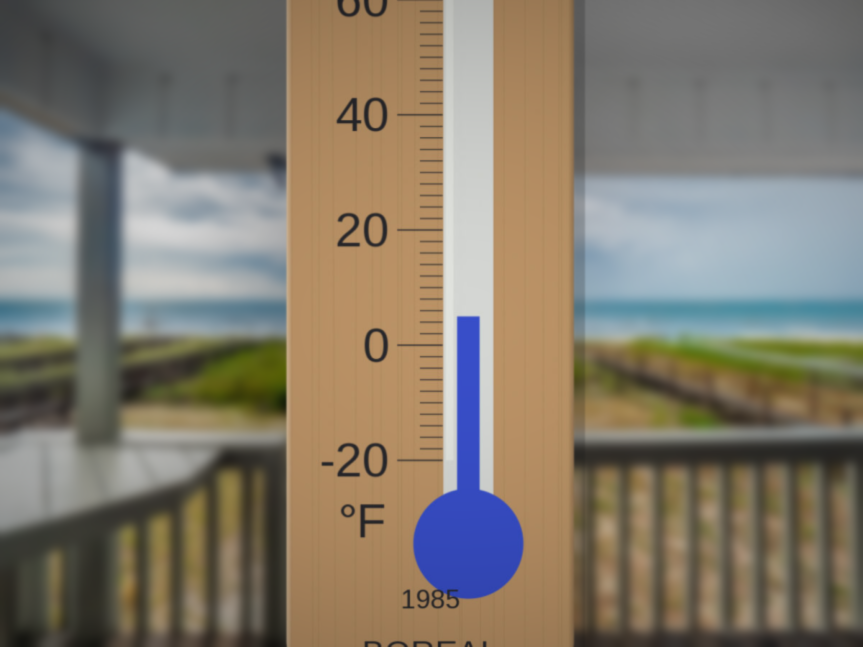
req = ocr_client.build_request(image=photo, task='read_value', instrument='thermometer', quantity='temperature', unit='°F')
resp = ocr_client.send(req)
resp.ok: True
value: 5 °F
